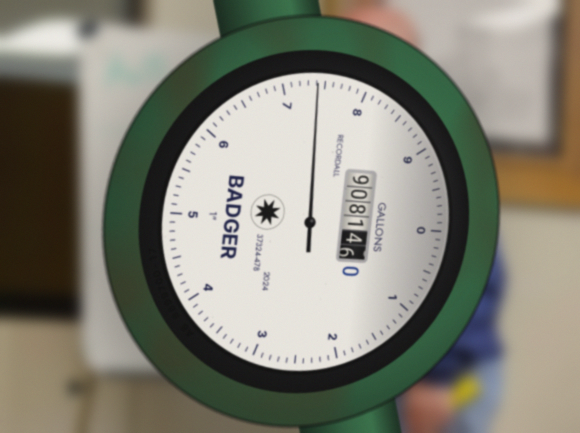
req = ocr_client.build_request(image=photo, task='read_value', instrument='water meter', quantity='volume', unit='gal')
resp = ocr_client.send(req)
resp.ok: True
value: 9081457.4 gal
